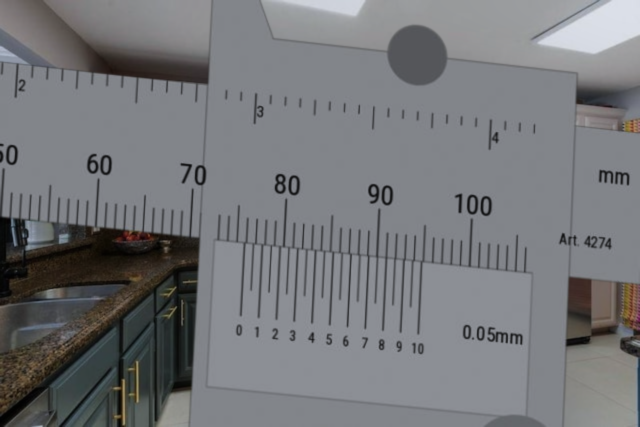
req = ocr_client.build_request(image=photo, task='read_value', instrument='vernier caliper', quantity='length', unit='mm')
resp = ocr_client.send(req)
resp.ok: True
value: 75.8 mm
